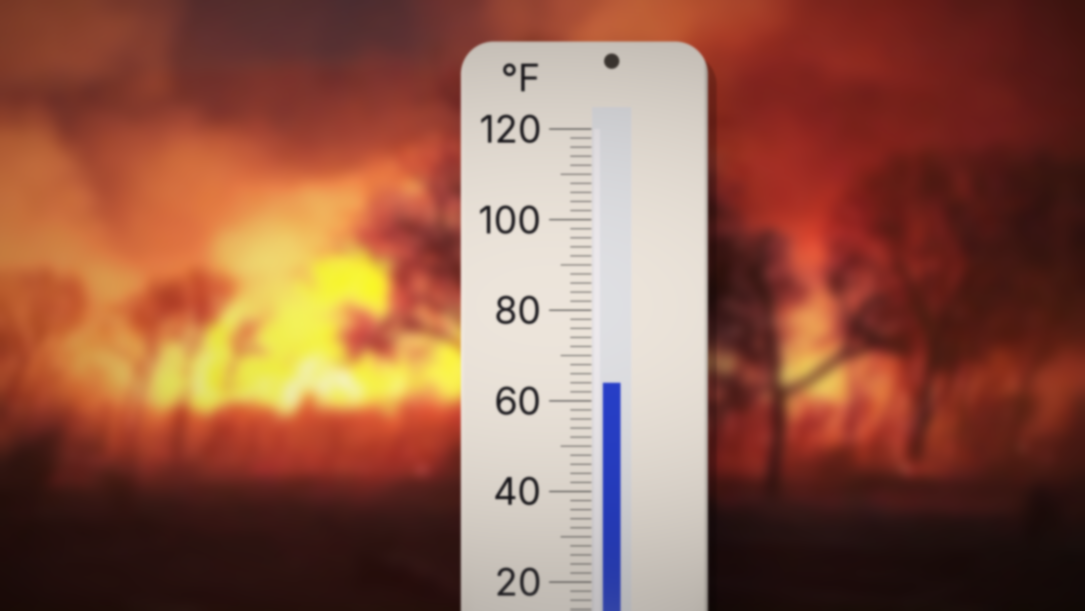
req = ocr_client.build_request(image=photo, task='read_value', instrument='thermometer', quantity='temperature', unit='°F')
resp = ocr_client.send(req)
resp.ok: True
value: 64 °F
